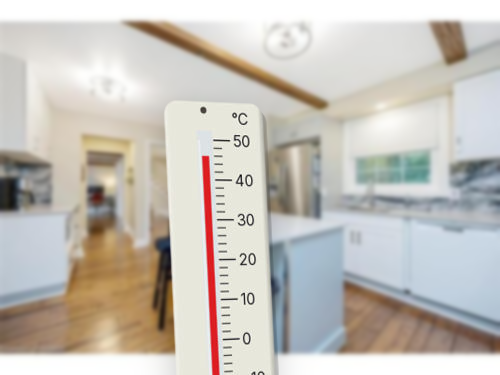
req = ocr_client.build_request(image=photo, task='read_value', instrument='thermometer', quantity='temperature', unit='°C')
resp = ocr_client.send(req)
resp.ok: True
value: 46 °C
